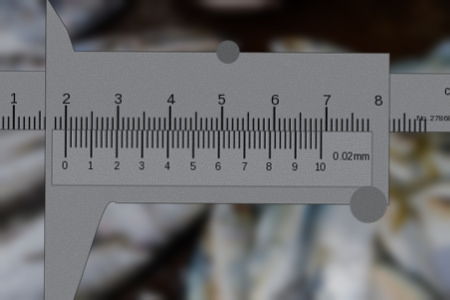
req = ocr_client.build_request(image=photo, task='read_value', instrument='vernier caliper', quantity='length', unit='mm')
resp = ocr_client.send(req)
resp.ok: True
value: 20.0 mm
